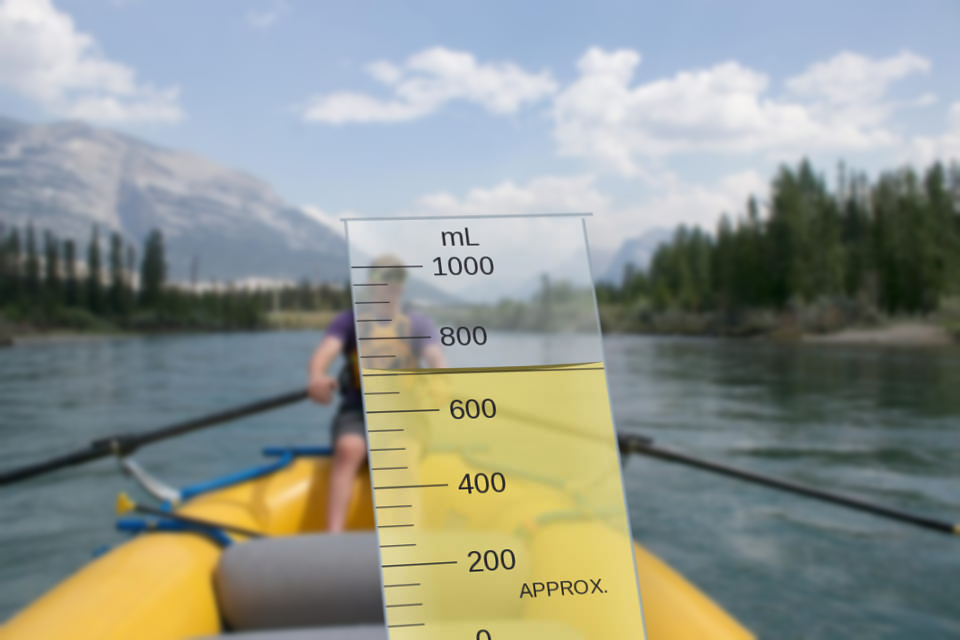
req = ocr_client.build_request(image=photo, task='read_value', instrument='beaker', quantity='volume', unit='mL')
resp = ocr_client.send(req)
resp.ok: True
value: 700 mL
